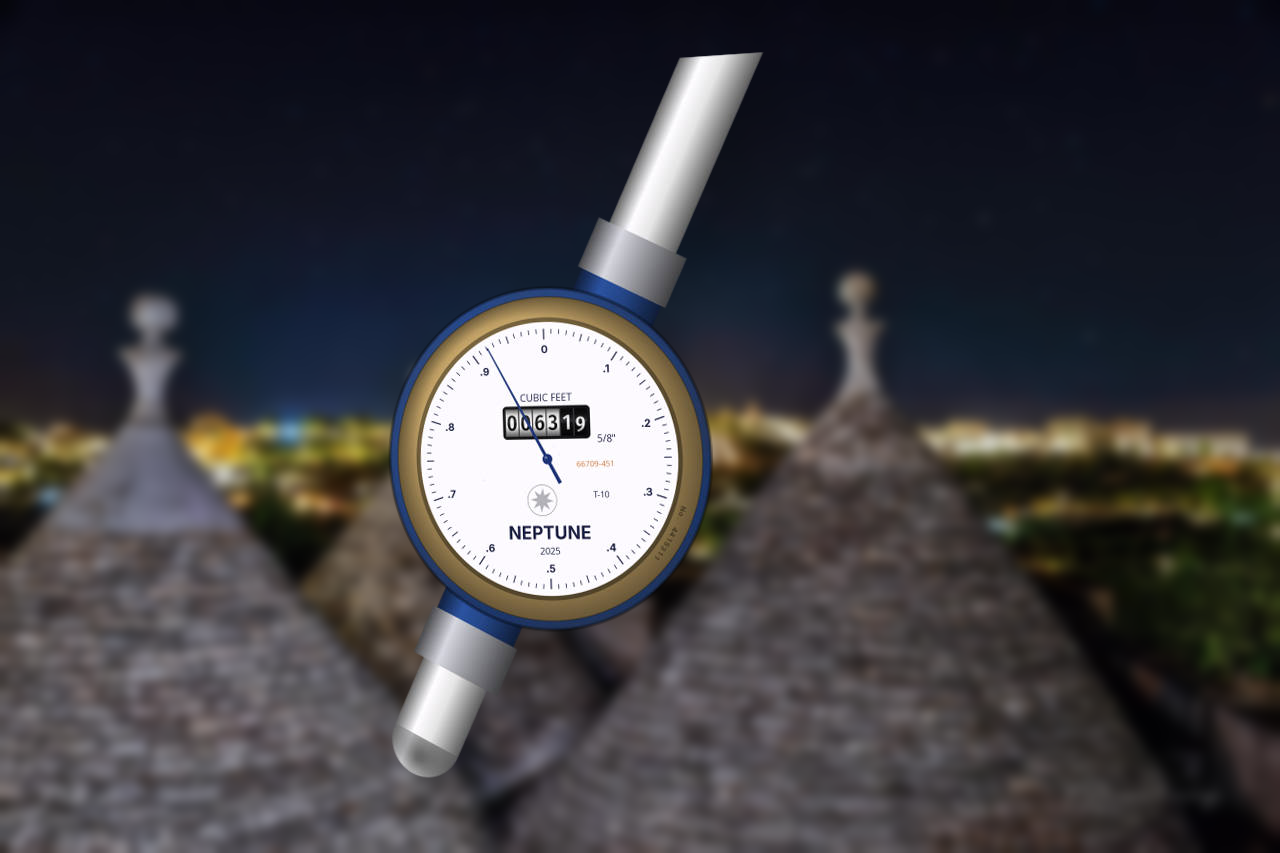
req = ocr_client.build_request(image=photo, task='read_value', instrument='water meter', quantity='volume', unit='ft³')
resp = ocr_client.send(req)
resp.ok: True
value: 6318.92 ft³
